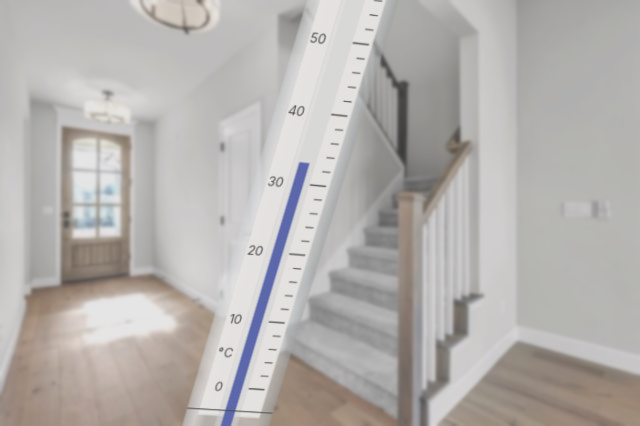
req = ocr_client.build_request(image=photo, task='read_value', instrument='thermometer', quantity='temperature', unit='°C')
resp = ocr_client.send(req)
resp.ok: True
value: 33 °C
